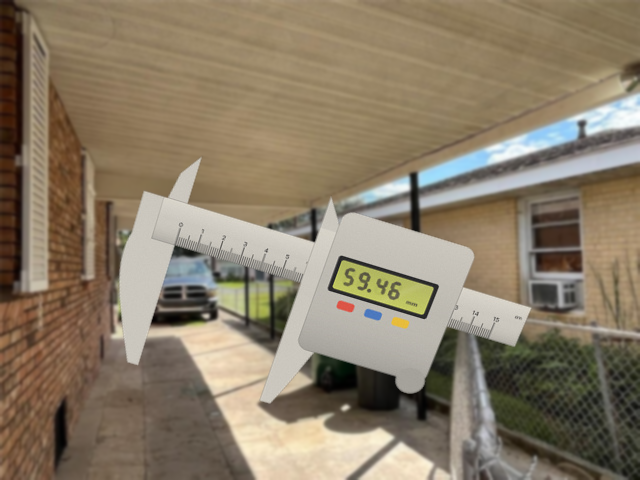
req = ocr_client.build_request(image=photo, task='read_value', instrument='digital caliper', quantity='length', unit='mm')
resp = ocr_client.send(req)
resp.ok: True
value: 59.46 mm
